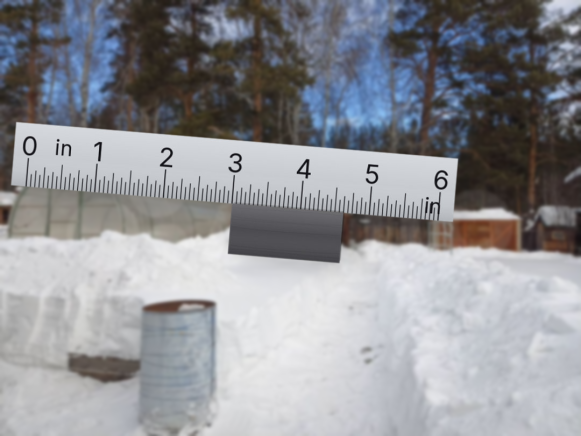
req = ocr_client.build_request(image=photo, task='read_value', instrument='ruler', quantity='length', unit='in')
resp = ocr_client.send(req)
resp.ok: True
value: 1.625 in
